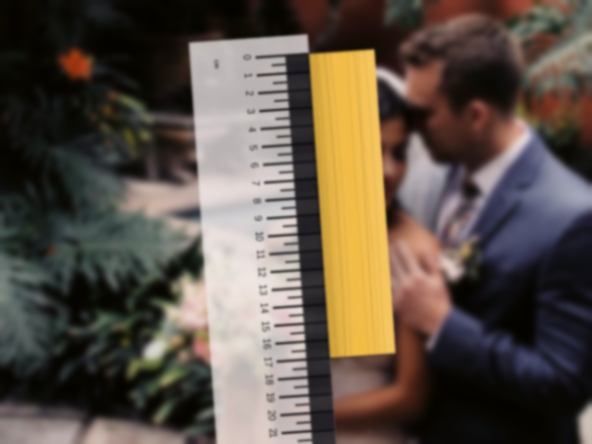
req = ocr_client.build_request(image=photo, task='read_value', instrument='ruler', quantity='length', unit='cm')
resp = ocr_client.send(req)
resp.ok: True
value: 17 cm
